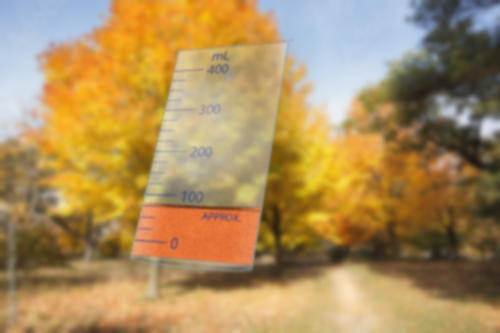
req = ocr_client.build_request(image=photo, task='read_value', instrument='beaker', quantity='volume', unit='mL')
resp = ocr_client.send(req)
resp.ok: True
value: 75 mL
